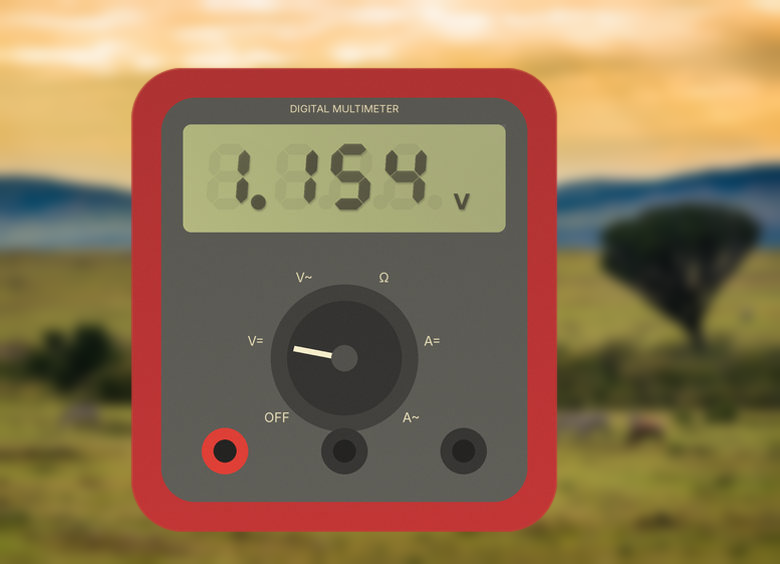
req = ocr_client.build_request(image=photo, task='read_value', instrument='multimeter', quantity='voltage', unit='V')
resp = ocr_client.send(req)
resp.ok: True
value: 1.154 V
